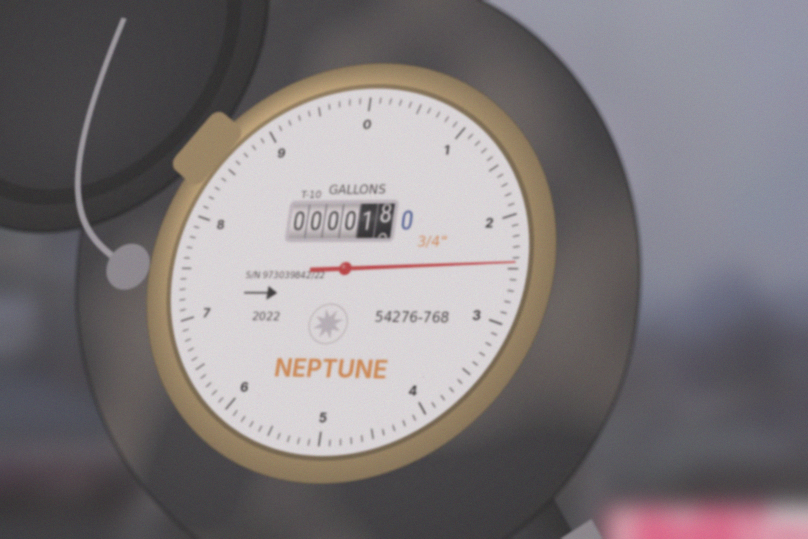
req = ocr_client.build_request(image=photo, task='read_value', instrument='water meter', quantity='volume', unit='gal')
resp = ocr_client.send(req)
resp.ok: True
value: 182.4 gal
